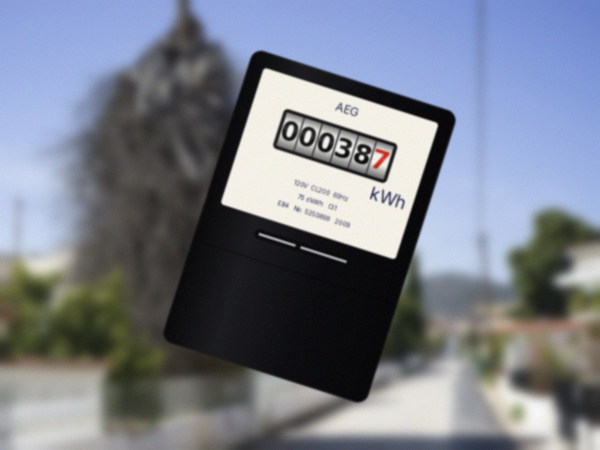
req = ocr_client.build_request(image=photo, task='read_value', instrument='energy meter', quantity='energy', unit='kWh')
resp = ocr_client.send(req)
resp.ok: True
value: 38.7 kWh
